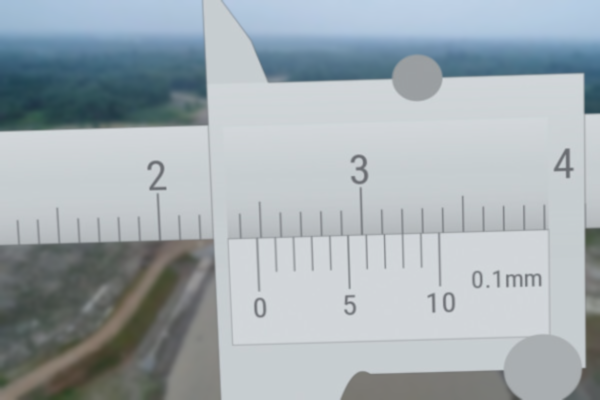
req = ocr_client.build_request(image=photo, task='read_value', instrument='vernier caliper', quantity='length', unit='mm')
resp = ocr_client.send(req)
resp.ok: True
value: 24.8 mm
